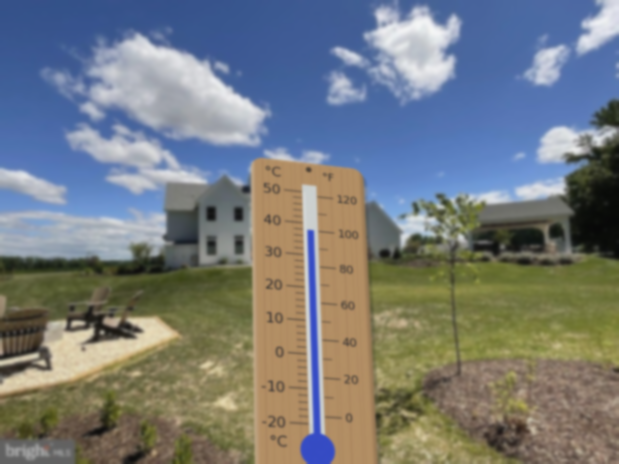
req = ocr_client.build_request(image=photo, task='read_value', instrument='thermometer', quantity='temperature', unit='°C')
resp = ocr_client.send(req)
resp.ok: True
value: 38 °C
